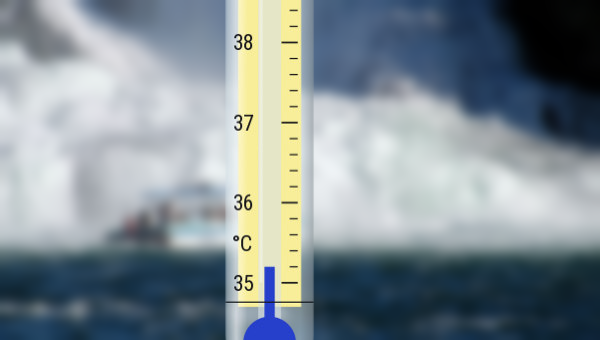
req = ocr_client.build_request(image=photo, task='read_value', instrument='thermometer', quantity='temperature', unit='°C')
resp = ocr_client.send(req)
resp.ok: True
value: 35.2 °C
